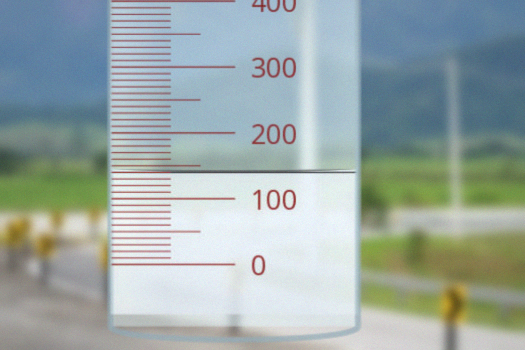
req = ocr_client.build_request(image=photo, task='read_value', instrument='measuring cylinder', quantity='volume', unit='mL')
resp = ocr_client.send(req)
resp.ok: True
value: 140 mL
